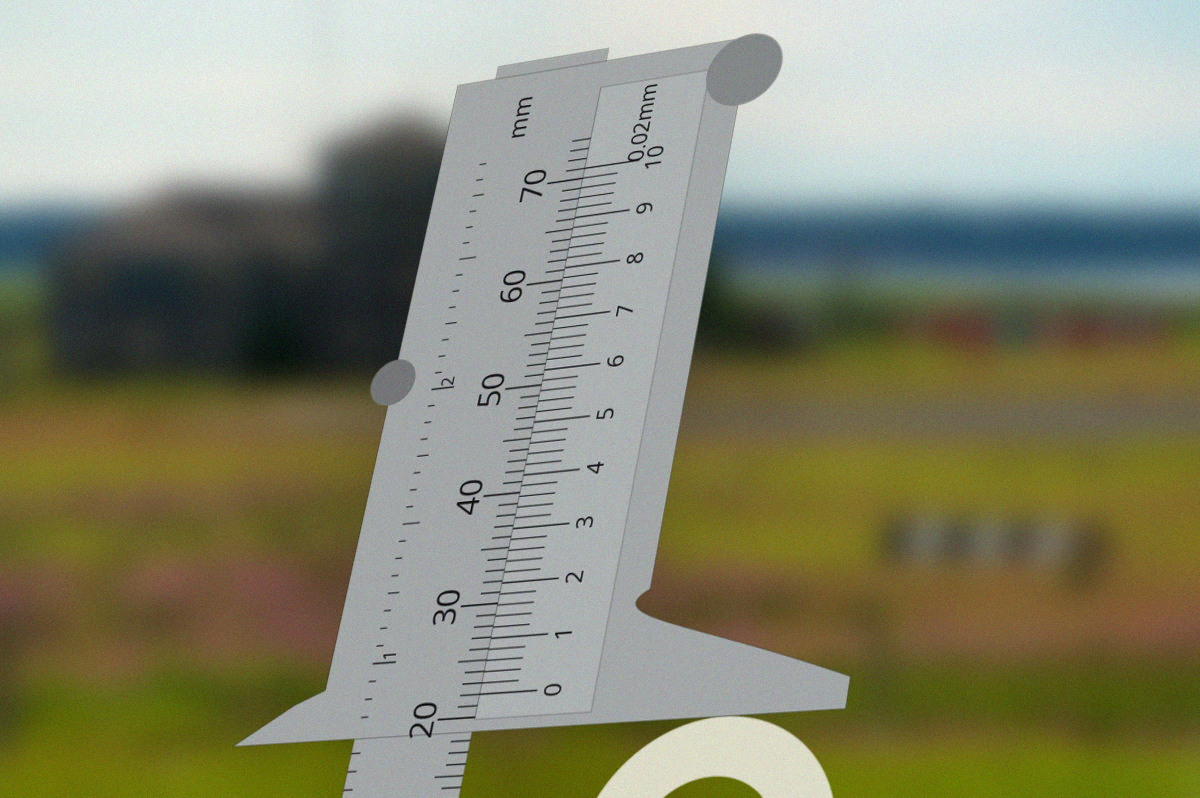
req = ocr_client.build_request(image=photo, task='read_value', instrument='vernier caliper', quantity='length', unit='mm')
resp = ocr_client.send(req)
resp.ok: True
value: 22.0 mm
